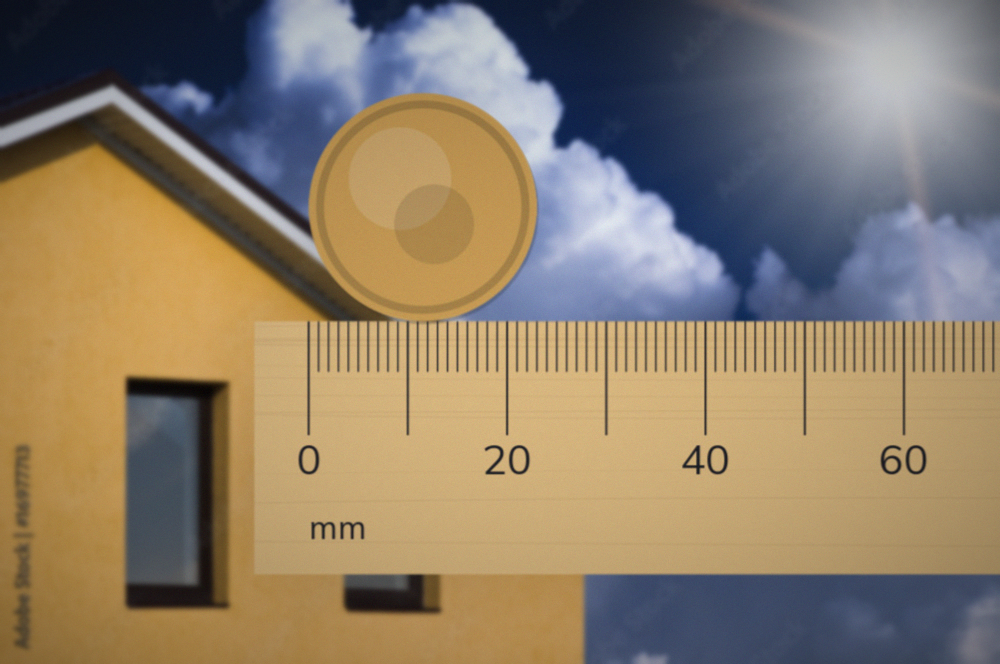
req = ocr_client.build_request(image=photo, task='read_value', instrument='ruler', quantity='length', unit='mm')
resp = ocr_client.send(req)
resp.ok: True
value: 23 mm
